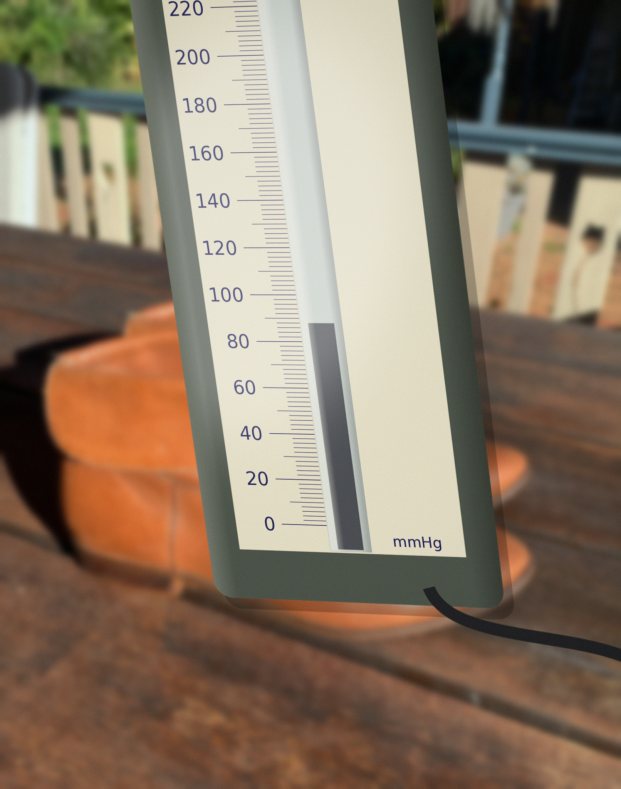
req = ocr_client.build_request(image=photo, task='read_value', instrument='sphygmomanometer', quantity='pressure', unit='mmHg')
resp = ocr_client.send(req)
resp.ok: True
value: 88 mmHg
